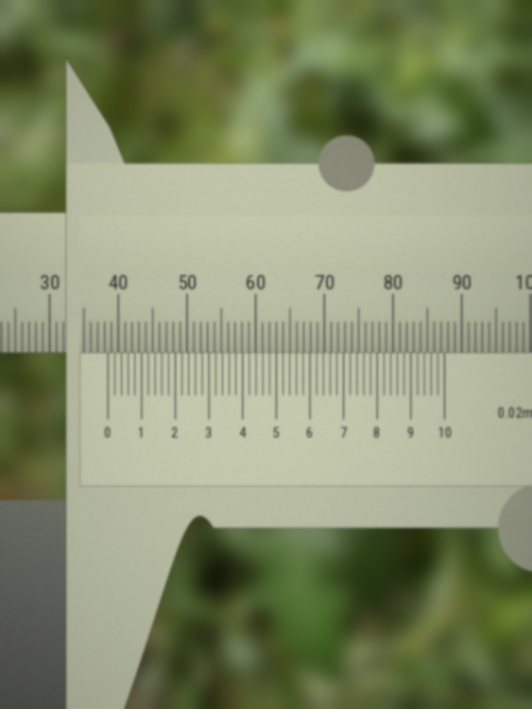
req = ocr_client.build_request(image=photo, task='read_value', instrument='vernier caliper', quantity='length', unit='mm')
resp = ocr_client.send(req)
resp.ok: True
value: 38.5 mm
